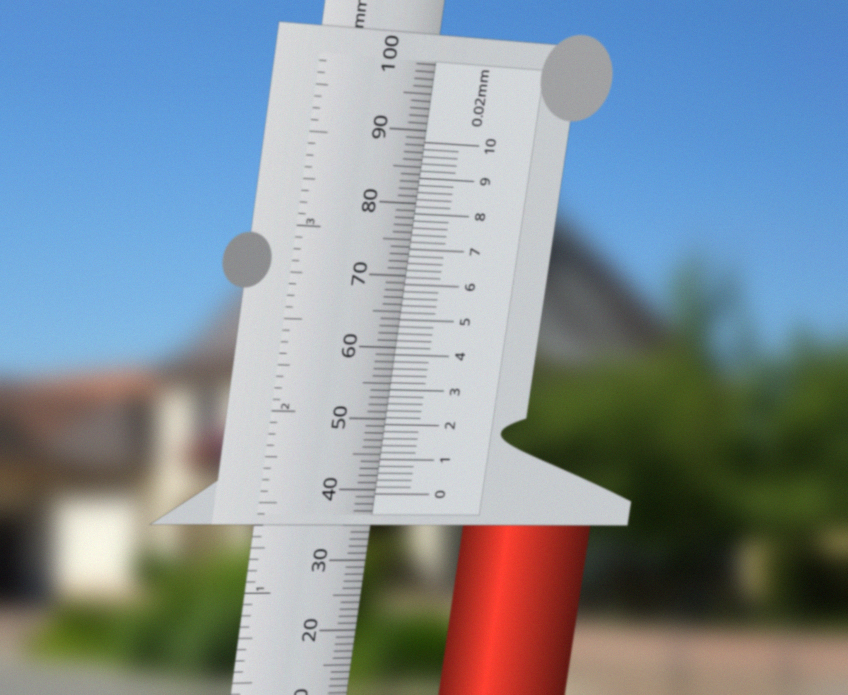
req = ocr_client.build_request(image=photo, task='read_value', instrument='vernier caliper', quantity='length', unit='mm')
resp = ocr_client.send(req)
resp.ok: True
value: 39.4 mm
